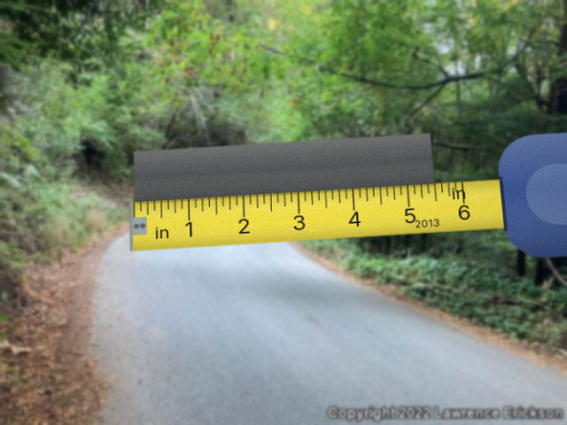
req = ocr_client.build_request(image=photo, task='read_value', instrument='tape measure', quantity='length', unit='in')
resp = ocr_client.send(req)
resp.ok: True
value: 5.5 in
